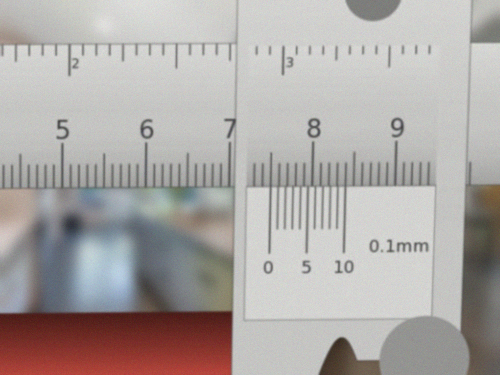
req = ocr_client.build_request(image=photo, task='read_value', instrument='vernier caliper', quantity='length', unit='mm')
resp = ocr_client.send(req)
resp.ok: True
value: 75.0 mm
